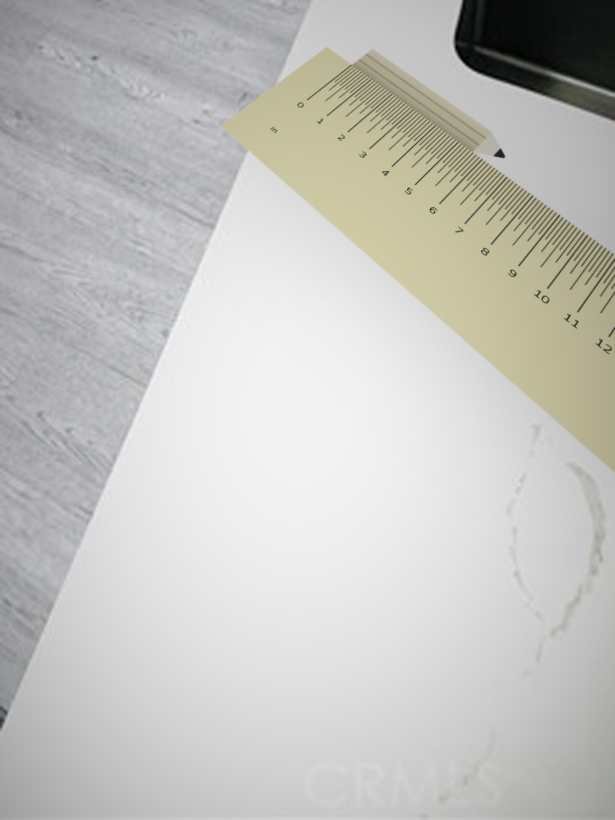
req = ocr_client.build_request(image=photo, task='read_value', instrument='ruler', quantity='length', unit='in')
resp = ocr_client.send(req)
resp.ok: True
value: 6.5 in
